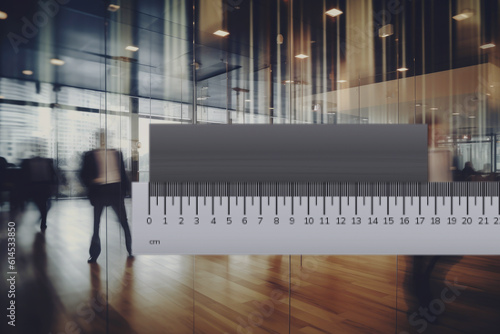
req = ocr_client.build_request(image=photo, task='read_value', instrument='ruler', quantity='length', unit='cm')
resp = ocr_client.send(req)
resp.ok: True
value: 17.5 cm
